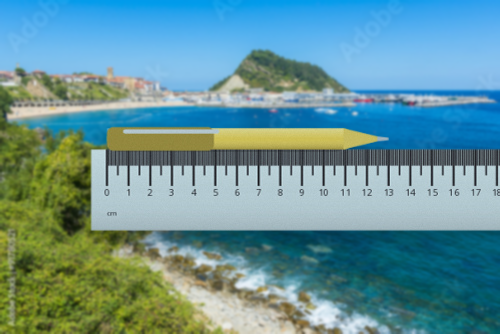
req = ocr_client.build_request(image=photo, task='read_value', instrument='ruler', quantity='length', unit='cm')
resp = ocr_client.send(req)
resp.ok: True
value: 13 cm
